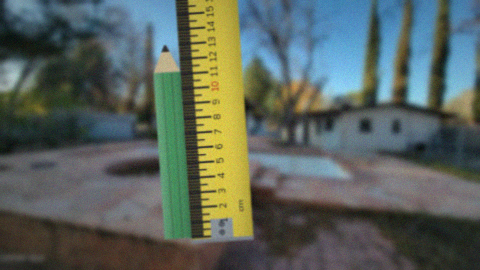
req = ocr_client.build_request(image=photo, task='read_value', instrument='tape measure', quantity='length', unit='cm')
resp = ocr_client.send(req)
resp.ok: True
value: 13 cm
